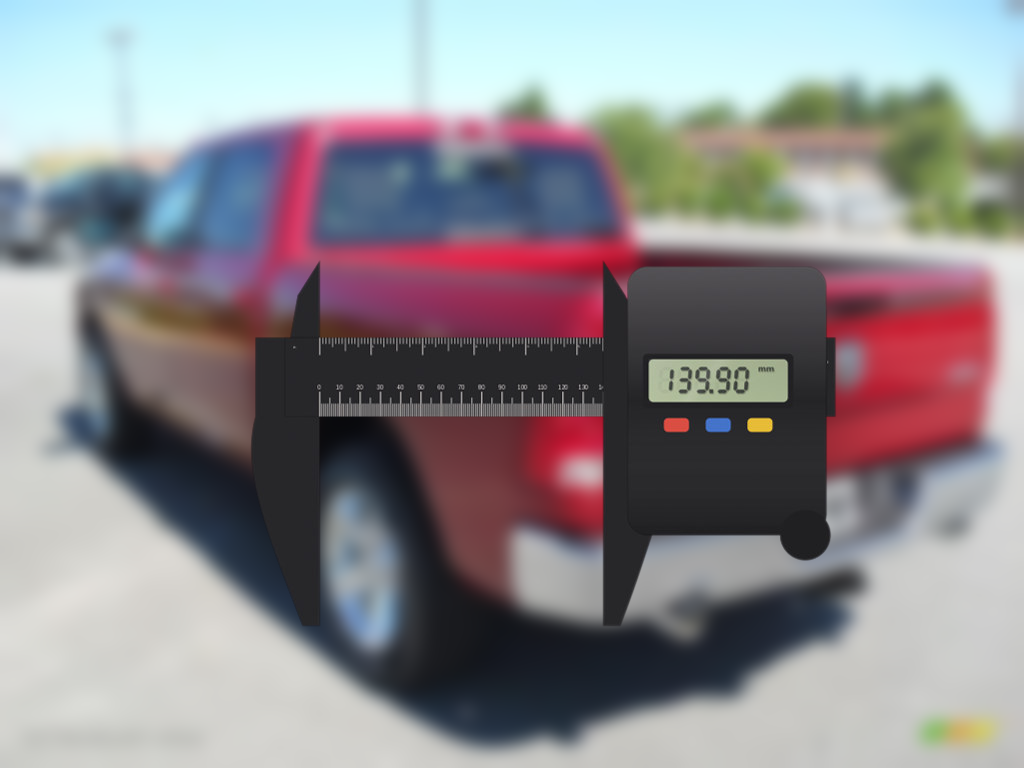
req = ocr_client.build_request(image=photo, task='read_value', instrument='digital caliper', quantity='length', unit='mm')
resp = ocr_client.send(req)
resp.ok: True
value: 139.90 mm
